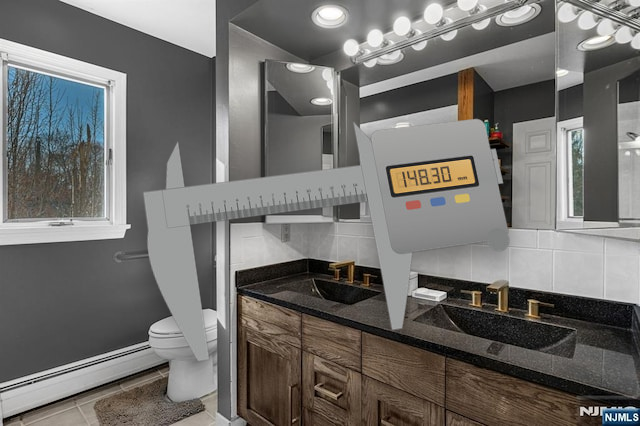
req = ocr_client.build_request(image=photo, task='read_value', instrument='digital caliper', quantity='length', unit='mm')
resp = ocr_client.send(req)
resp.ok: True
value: 148.30 mm
